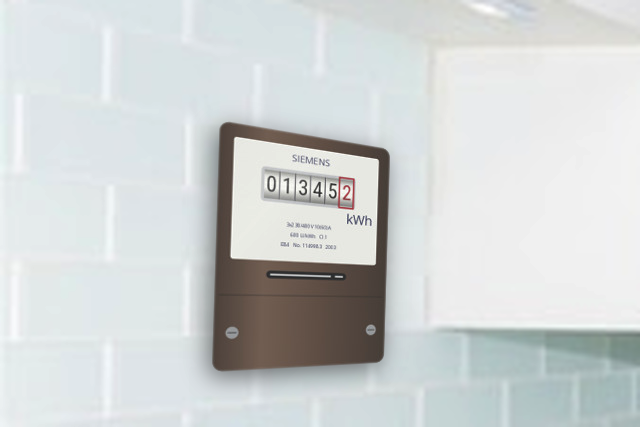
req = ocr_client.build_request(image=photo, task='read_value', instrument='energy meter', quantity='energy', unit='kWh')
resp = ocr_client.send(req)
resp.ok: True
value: 1345.2 kWh
